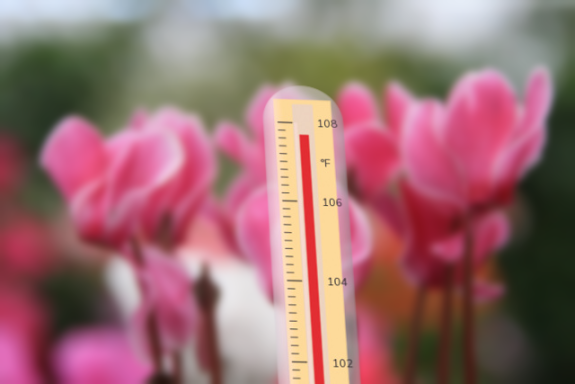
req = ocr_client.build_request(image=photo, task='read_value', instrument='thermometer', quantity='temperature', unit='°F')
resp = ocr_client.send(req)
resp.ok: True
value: 107.7 °F
